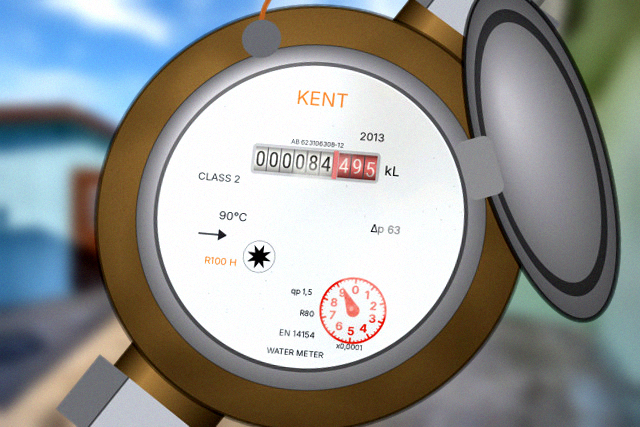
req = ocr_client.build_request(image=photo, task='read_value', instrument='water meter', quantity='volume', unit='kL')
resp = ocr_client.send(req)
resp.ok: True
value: 84.4949 kL
